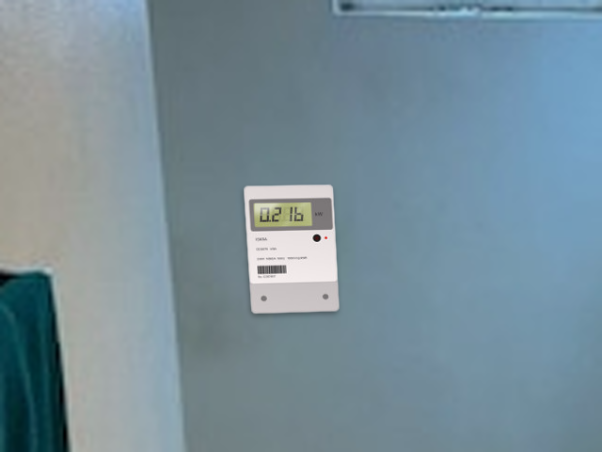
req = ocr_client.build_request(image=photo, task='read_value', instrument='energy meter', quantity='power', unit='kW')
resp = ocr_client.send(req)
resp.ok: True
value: 0.216 kW
